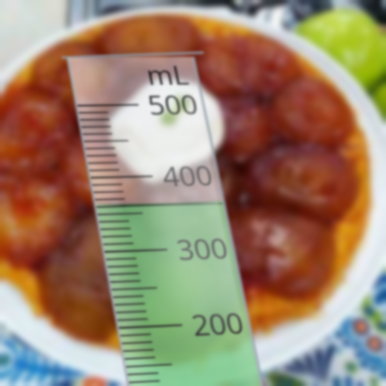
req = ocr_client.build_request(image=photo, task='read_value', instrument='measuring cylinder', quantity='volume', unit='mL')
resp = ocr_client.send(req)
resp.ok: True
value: 360 mL
